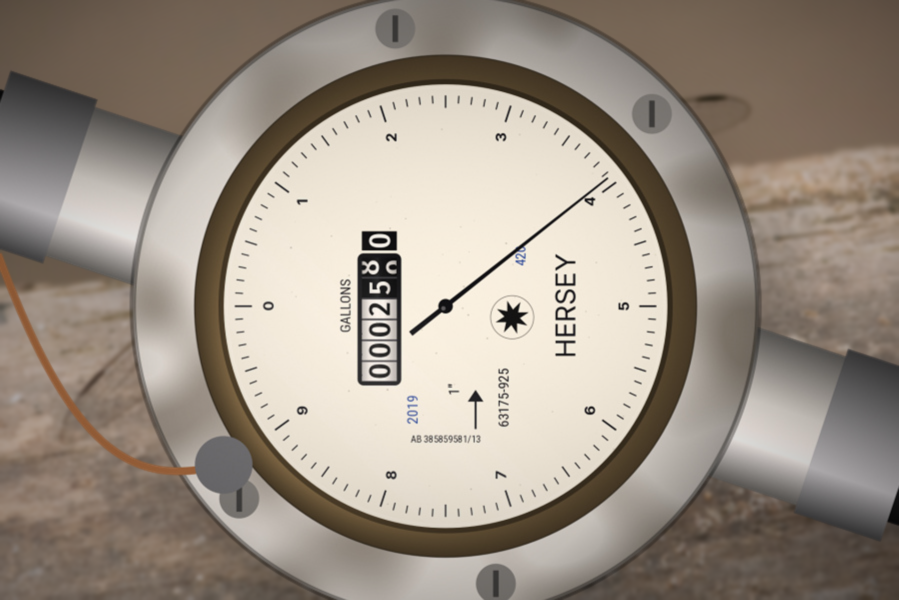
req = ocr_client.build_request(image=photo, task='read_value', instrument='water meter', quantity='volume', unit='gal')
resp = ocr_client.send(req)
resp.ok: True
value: 2583.9 gal
